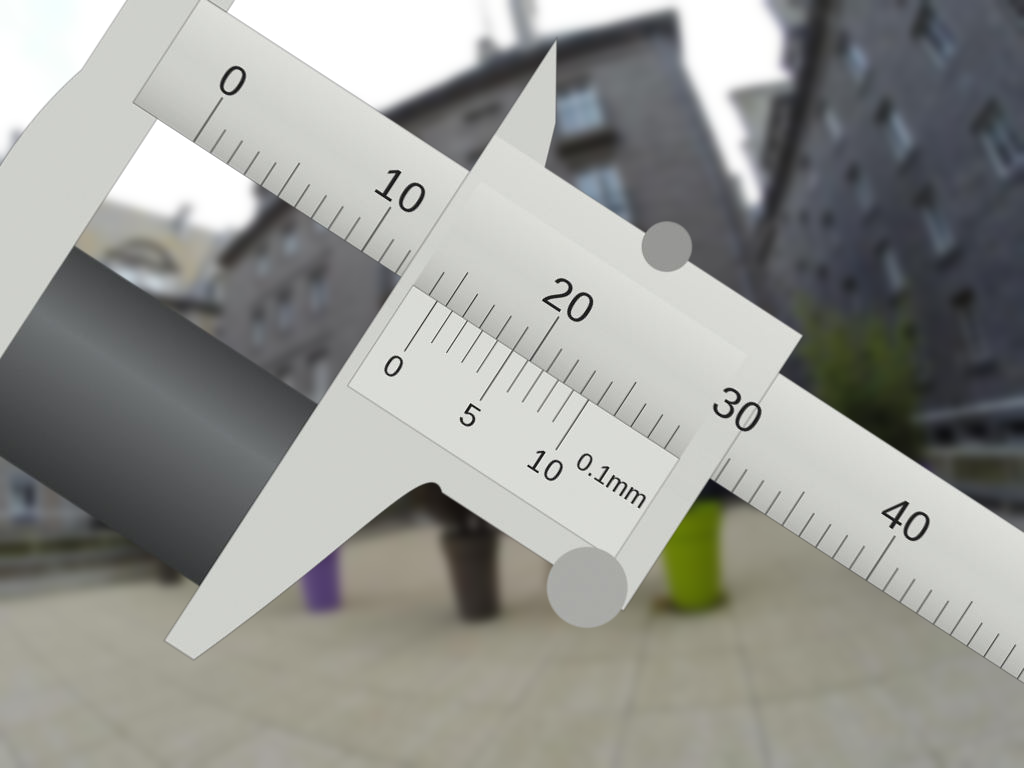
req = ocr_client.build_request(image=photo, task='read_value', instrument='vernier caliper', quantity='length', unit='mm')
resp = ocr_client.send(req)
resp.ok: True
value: 14.5 mm
